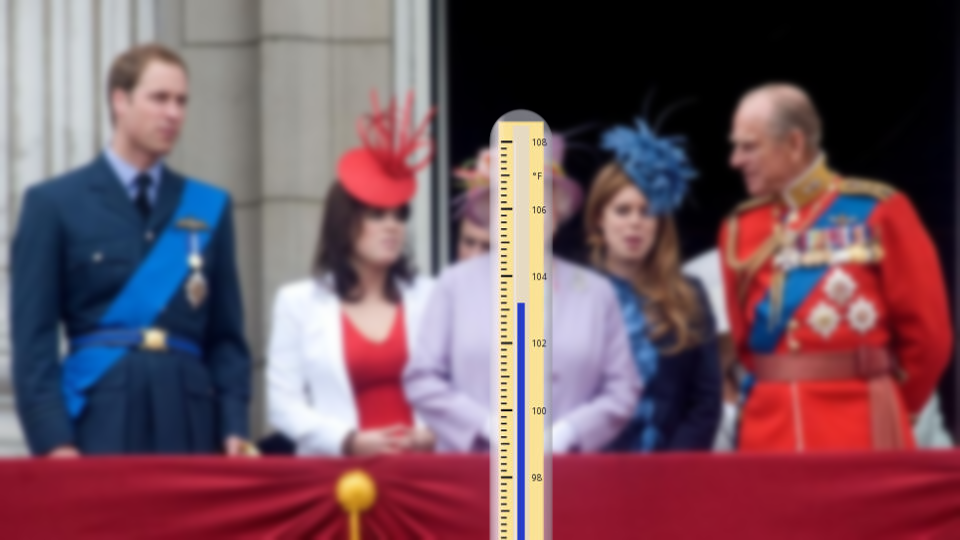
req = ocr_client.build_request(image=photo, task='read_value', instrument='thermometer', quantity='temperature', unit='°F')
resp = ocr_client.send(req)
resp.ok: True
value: 103.2 °F
